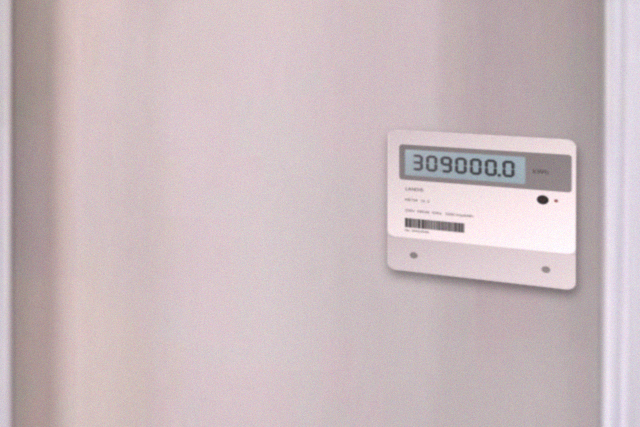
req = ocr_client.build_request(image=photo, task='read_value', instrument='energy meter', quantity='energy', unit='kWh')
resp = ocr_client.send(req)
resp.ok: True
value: 309000.0 kWh
